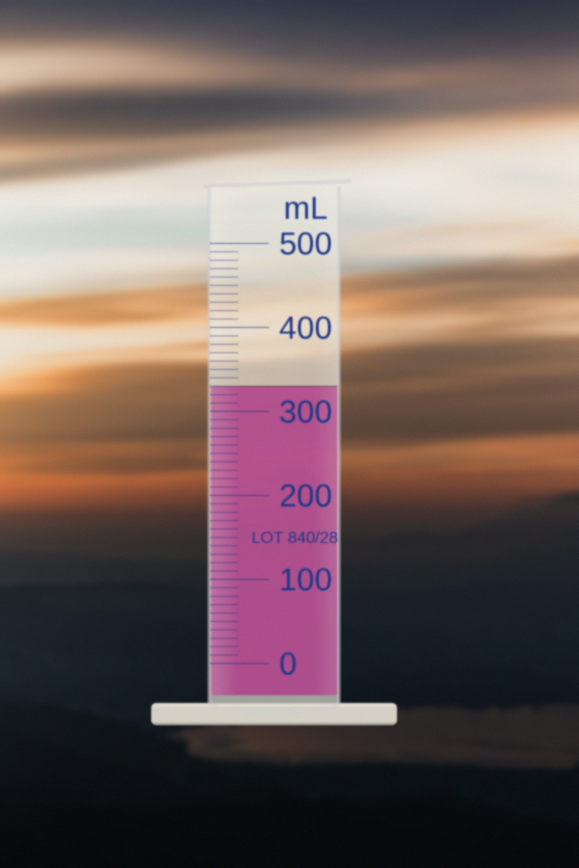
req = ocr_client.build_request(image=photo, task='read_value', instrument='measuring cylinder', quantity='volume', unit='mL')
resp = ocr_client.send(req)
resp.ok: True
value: 330 mL
